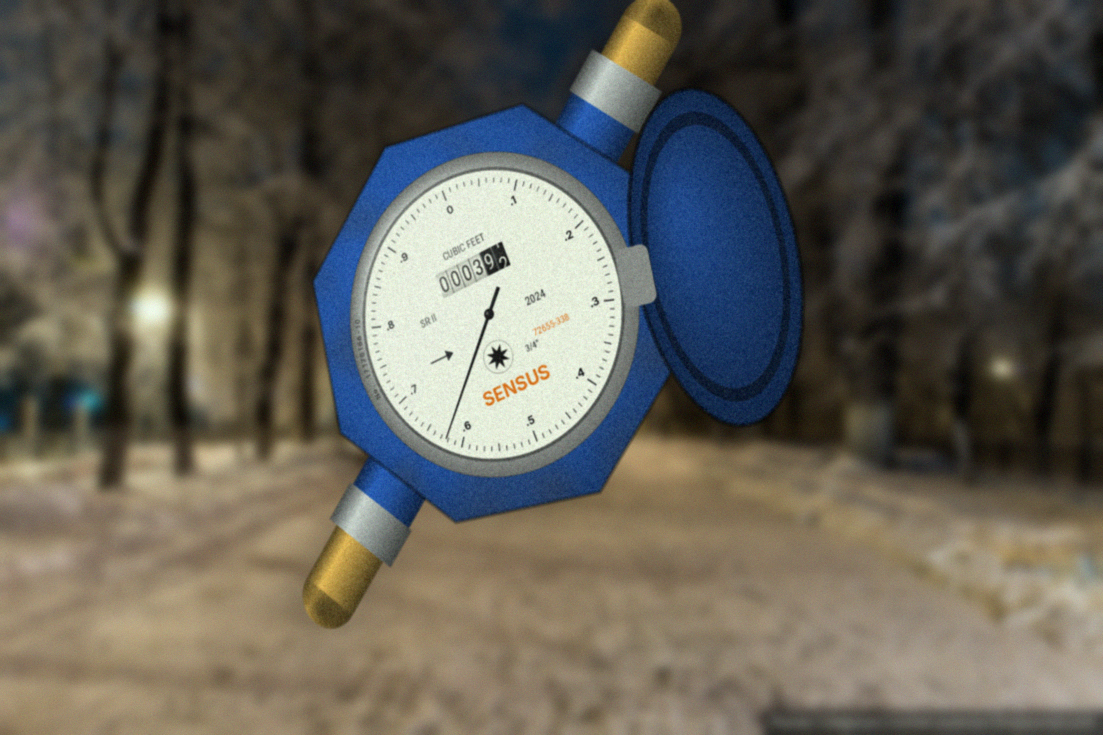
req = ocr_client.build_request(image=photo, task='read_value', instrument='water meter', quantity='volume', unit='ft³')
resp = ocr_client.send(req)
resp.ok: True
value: 391.62 ft³
